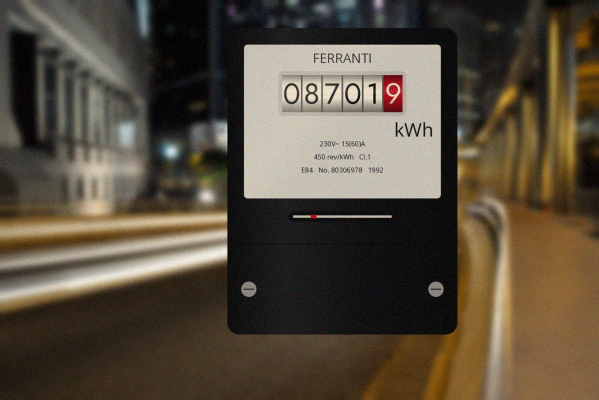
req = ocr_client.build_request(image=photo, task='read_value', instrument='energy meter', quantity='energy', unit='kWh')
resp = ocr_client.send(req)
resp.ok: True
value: 8701.9 kWh
